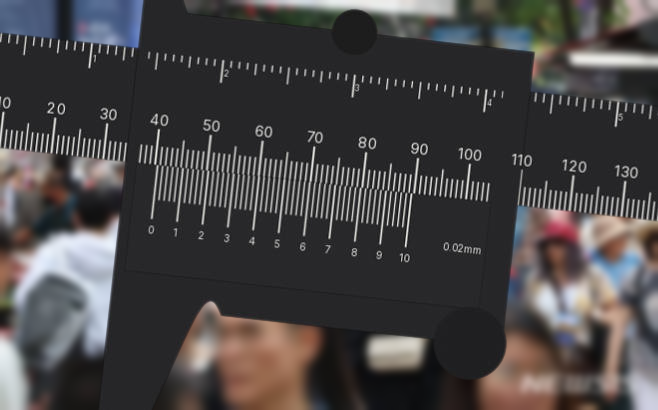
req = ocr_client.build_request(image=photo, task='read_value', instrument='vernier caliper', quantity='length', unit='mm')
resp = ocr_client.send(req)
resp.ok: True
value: 40.5 mm
